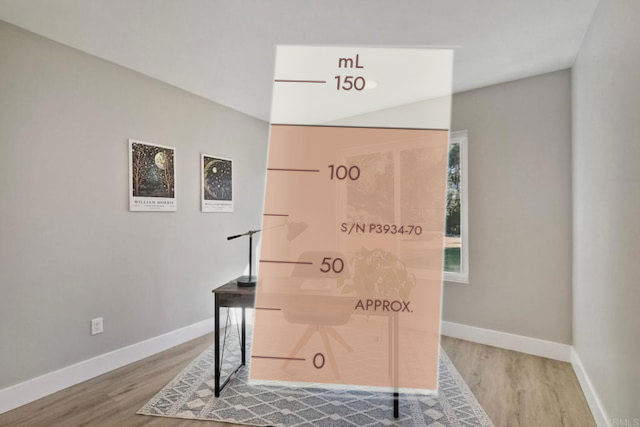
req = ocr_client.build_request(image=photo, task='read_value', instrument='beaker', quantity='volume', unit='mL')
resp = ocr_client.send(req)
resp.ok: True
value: 125 mL
